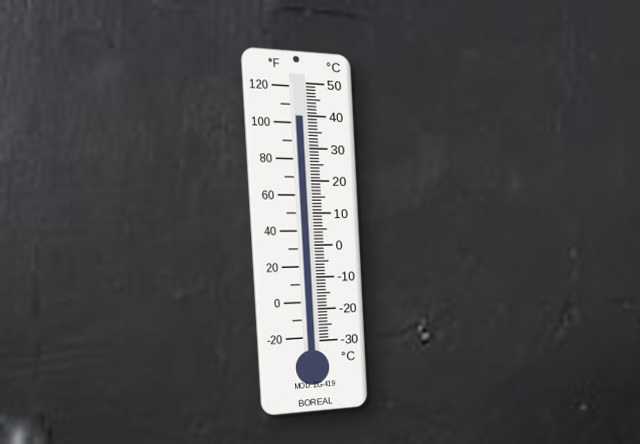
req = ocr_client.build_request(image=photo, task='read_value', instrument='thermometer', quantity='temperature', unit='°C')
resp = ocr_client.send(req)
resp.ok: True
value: 40 °C
